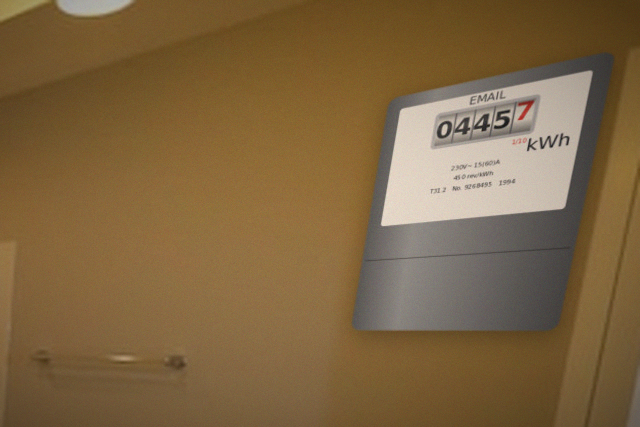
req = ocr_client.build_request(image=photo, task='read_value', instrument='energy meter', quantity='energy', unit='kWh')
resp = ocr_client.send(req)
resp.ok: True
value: 445.7 kWh
